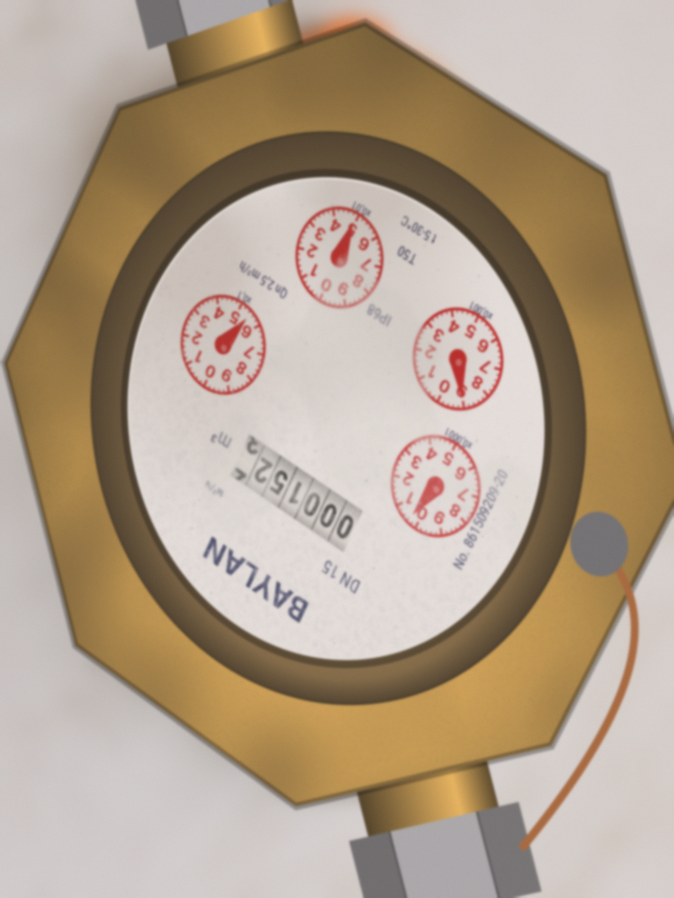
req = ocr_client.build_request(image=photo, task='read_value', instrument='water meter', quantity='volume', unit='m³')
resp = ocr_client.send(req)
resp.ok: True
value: 1522.5490 m³
